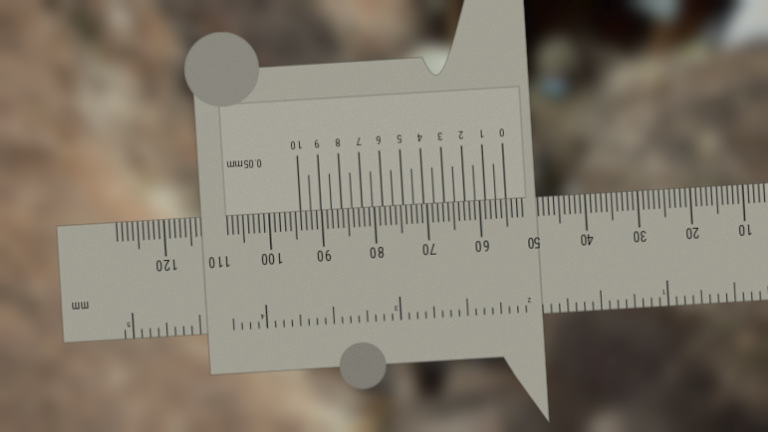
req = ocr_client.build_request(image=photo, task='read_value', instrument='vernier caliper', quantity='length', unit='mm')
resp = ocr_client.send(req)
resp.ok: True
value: 55.0 mm
